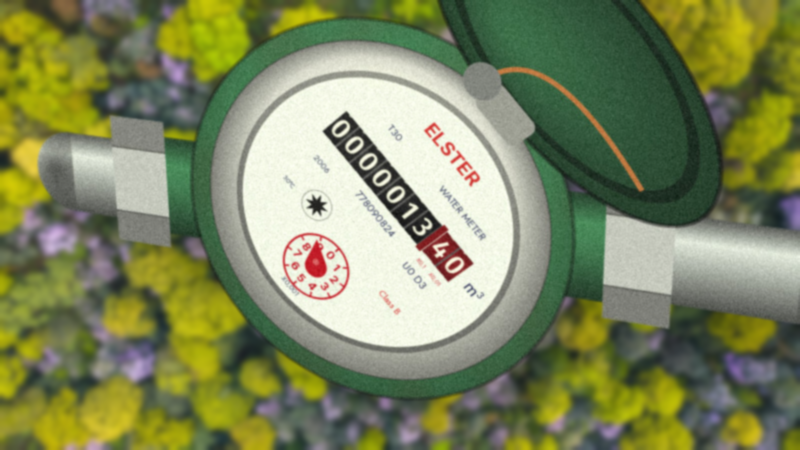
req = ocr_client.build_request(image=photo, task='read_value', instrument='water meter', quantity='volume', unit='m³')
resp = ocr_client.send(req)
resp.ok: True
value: 13.408 m³
